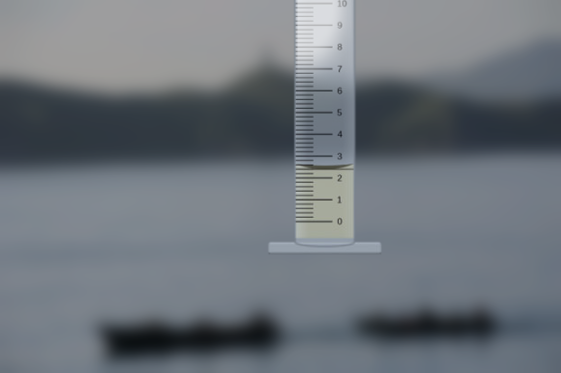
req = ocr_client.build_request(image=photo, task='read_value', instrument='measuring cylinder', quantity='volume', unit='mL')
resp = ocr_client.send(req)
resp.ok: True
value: 2.4 mL
